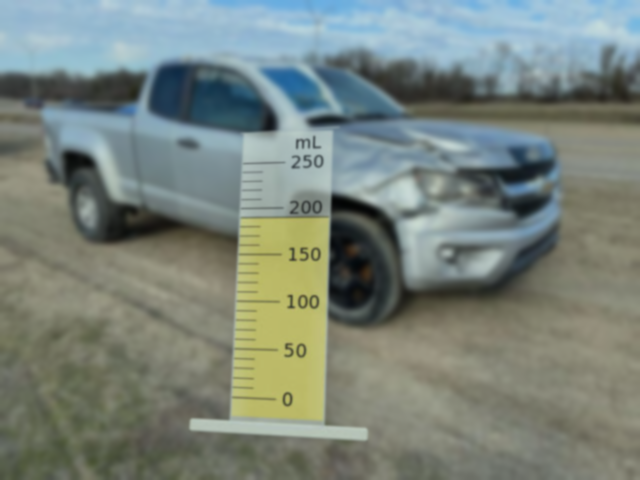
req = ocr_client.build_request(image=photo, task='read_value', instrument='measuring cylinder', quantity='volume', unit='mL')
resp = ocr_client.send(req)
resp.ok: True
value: 190 mL
